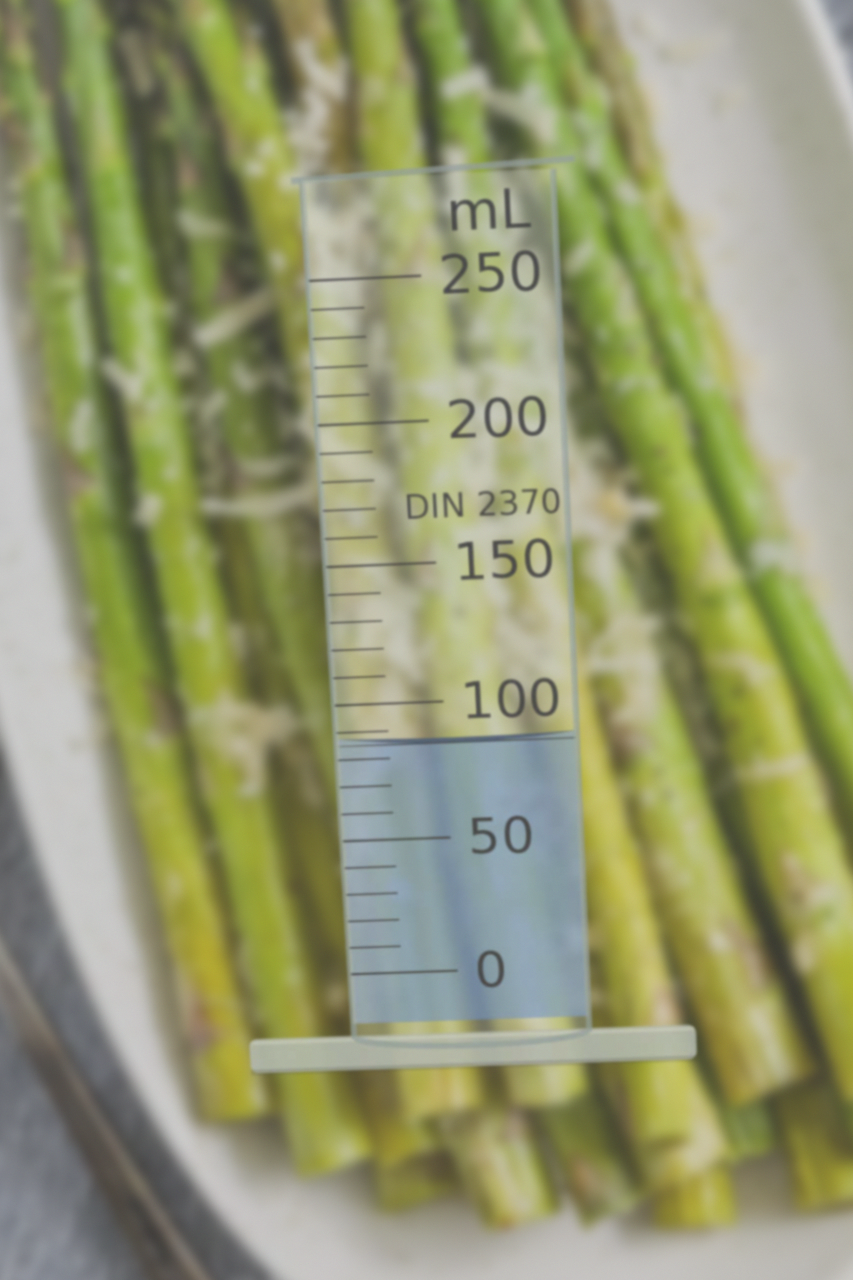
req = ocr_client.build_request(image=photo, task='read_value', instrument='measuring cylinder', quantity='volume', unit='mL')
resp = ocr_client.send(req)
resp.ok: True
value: 85 mL
